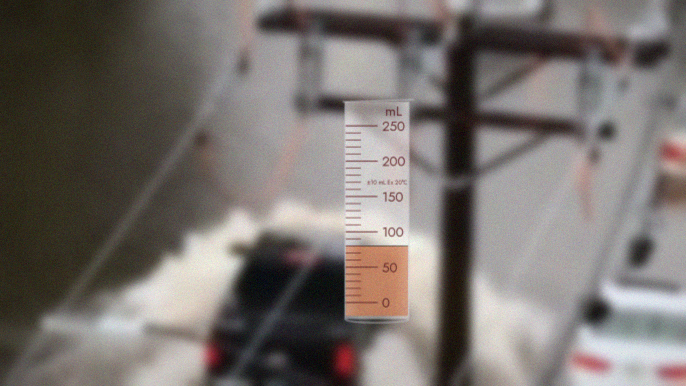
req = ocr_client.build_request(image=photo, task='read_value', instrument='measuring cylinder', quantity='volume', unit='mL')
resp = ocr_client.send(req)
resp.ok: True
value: 80 mL
